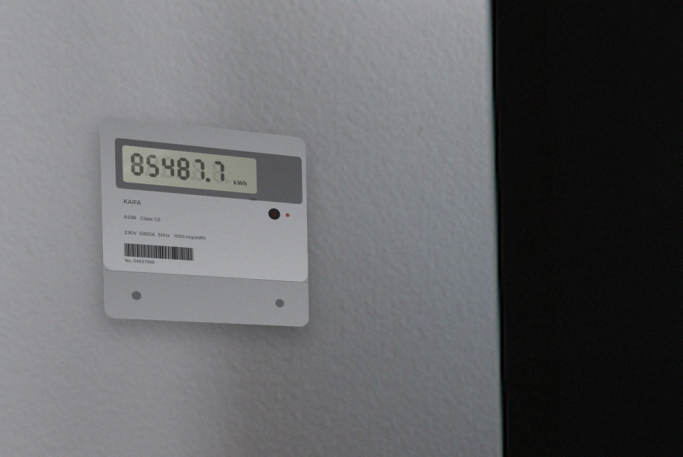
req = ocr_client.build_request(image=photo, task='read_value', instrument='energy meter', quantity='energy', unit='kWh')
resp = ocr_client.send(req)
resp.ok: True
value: 85487.7 kWh
